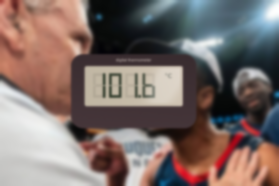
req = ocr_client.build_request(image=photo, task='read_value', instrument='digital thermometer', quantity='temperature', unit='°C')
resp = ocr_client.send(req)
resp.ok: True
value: 101.6 °C
